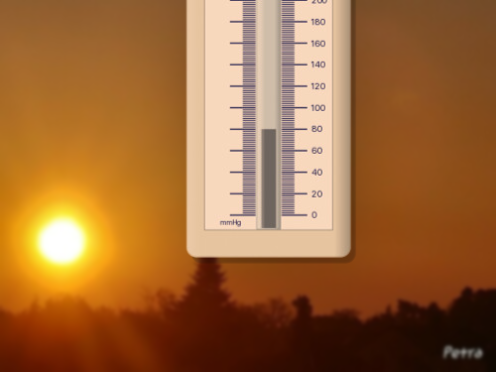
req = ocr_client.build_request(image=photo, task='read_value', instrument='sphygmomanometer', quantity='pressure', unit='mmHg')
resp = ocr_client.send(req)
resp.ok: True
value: 80 mmHg
